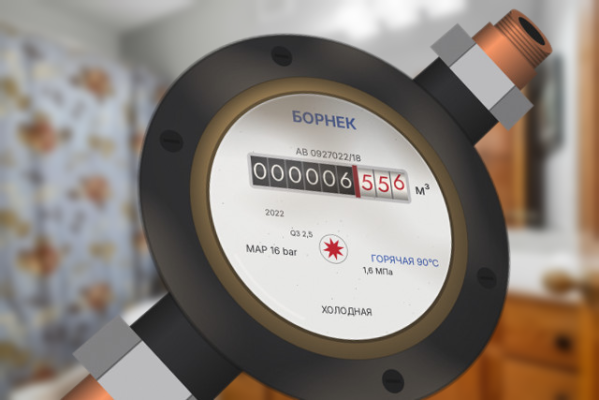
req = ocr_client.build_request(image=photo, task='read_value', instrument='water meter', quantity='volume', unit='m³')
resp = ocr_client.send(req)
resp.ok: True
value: 6.556 m³
